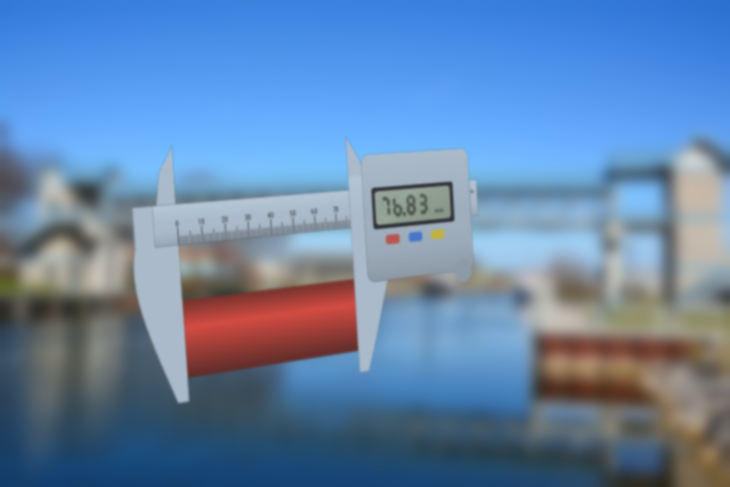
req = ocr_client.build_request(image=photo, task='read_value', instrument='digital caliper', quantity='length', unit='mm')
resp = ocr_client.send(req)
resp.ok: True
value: 76.83 mm
